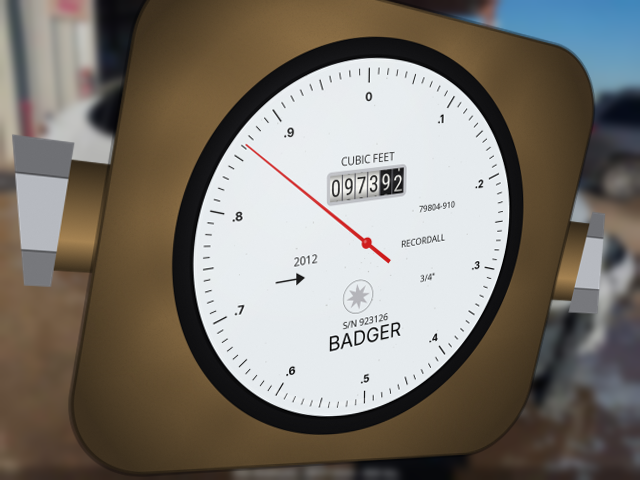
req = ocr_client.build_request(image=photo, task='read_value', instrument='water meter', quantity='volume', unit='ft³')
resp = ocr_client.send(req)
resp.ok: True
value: 97391.86 ft³
